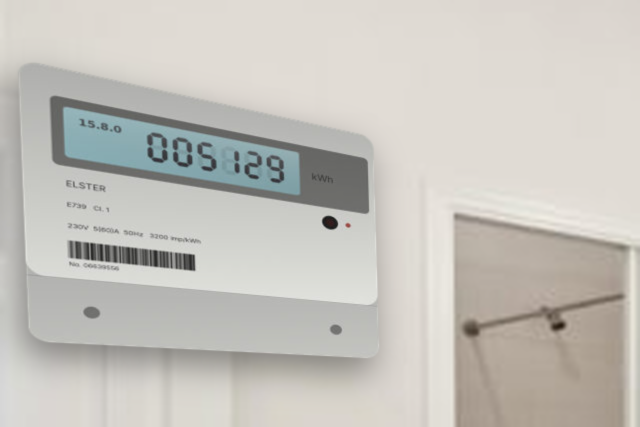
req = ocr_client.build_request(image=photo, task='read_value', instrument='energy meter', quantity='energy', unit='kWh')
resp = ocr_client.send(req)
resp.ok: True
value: 5129 kWh
